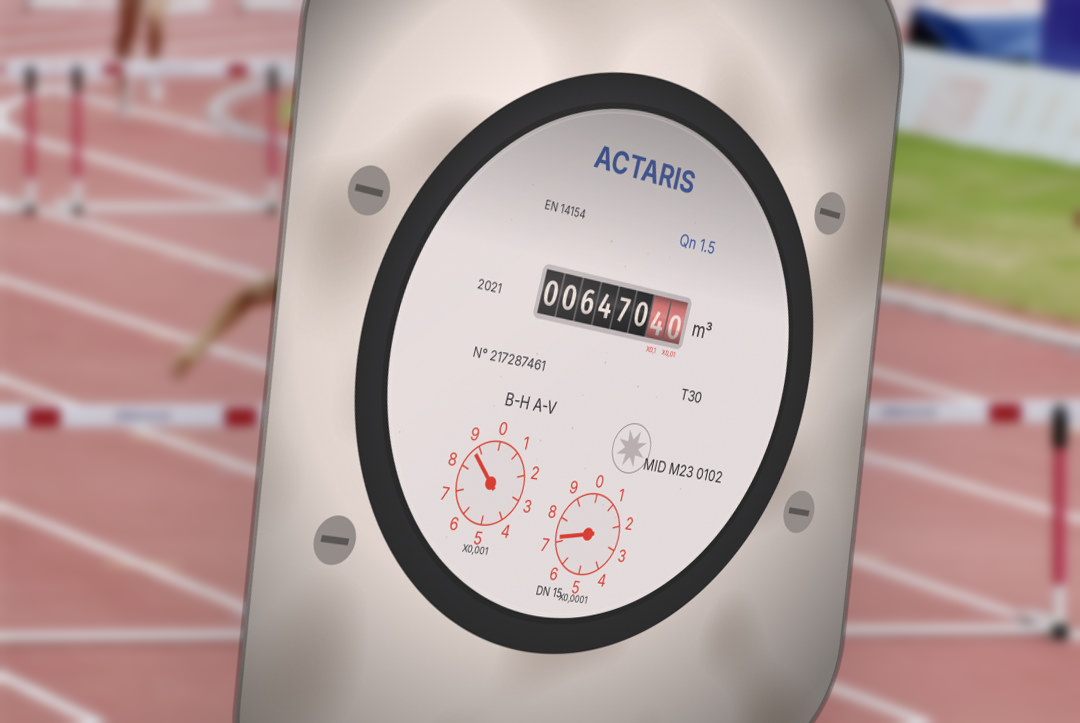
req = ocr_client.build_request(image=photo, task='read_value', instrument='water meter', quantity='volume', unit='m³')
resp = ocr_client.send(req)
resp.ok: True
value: 6470.3987 m³
